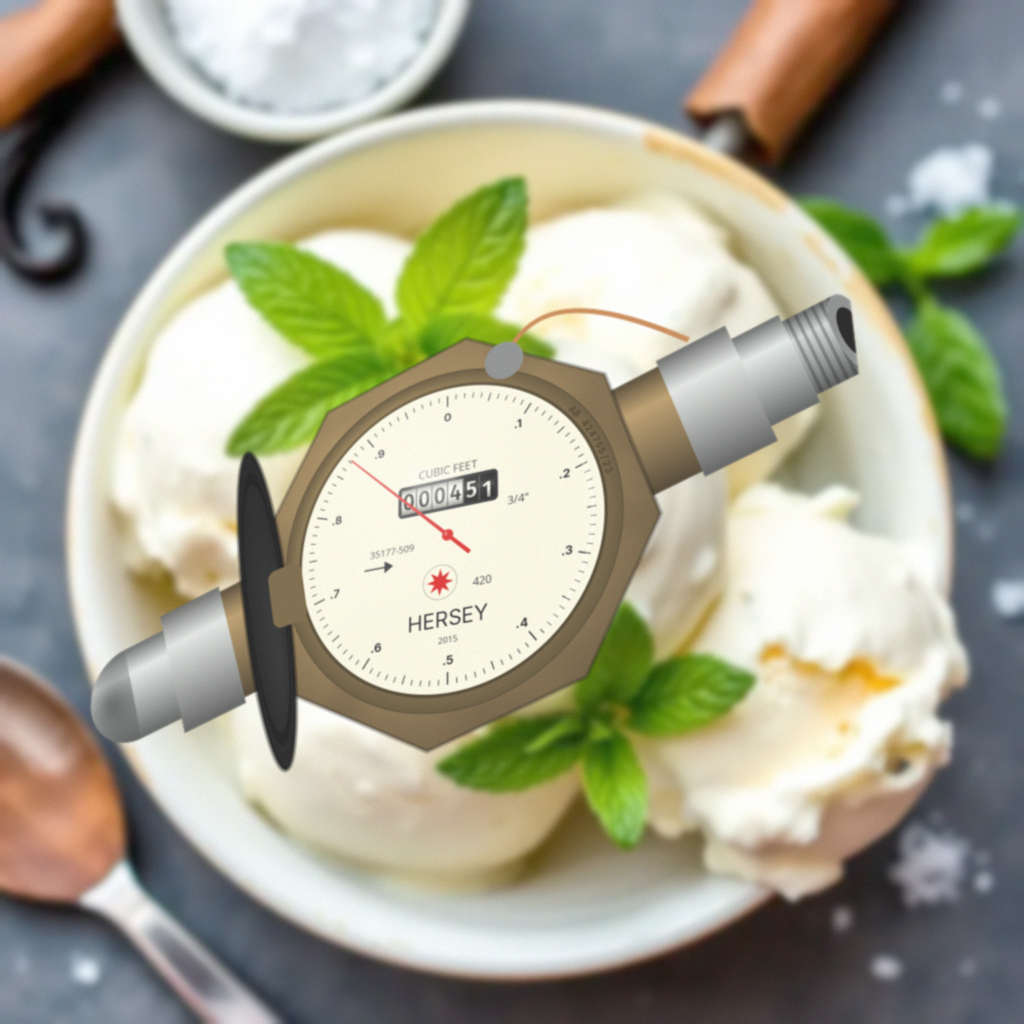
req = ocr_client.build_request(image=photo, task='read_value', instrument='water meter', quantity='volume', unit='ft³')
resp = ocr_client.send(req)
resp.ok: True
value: 450.87 ft³
